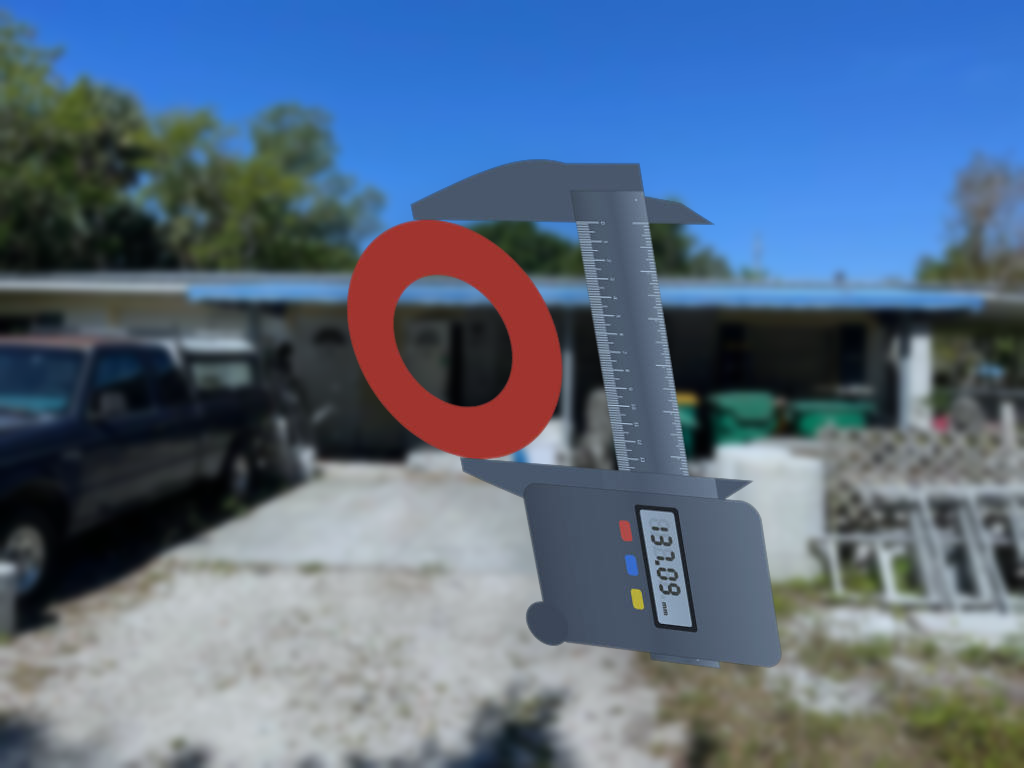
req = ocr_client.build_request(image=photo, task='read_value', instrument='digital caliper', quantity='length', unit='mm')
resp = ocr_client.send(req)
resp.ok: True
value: 137.09 mm
